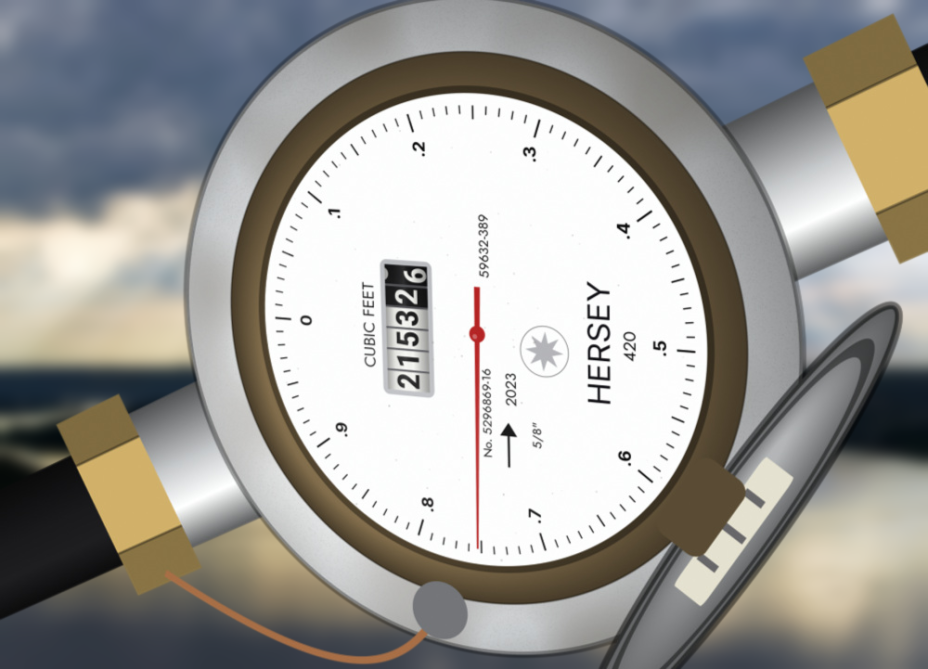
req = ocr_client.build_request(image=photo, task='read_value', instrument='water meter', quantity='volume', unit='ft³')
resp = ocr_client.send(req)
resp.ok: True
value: 215325.75 ft³
